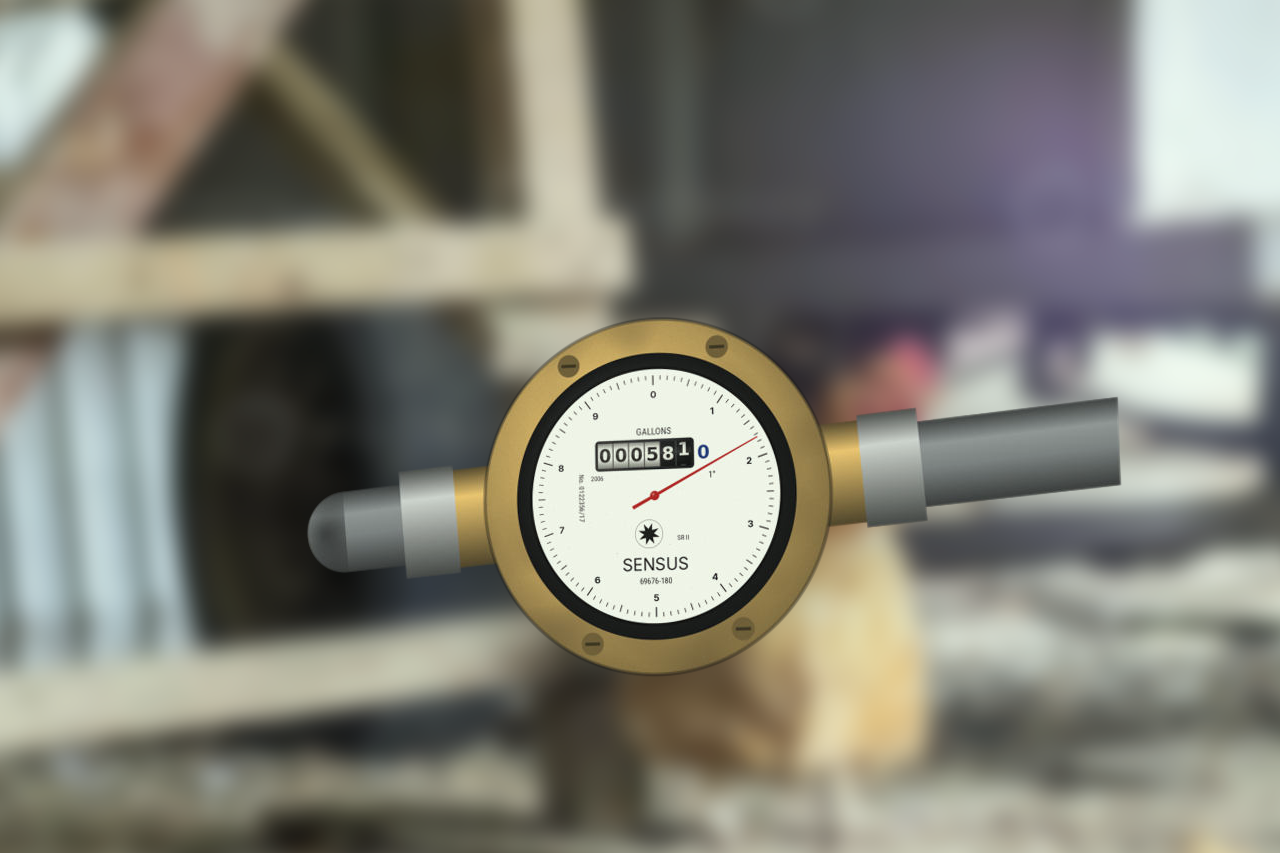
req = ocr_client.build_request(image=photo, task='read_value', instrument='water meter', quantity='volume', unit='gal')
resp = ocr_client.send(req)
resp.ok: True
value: 5811.7 gal
